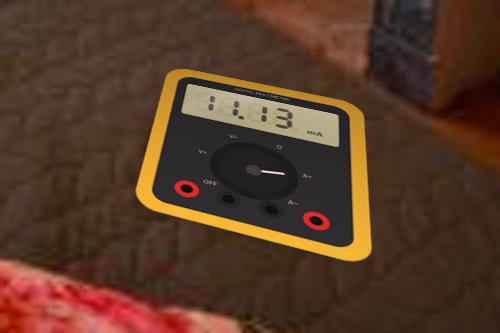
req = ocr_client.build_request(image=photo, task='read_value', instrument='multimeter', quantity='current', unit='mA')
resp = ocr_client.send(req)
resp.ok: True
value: 11.13 mA
